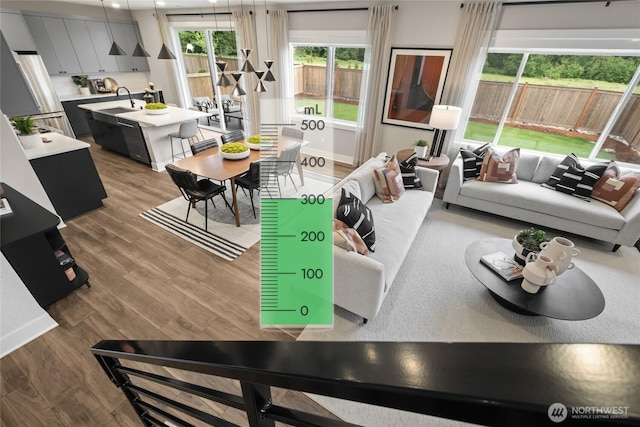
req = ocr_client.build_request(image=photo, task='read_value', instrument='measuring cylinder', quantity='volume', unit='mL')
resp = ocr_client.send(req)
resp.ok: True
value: 300 mL
